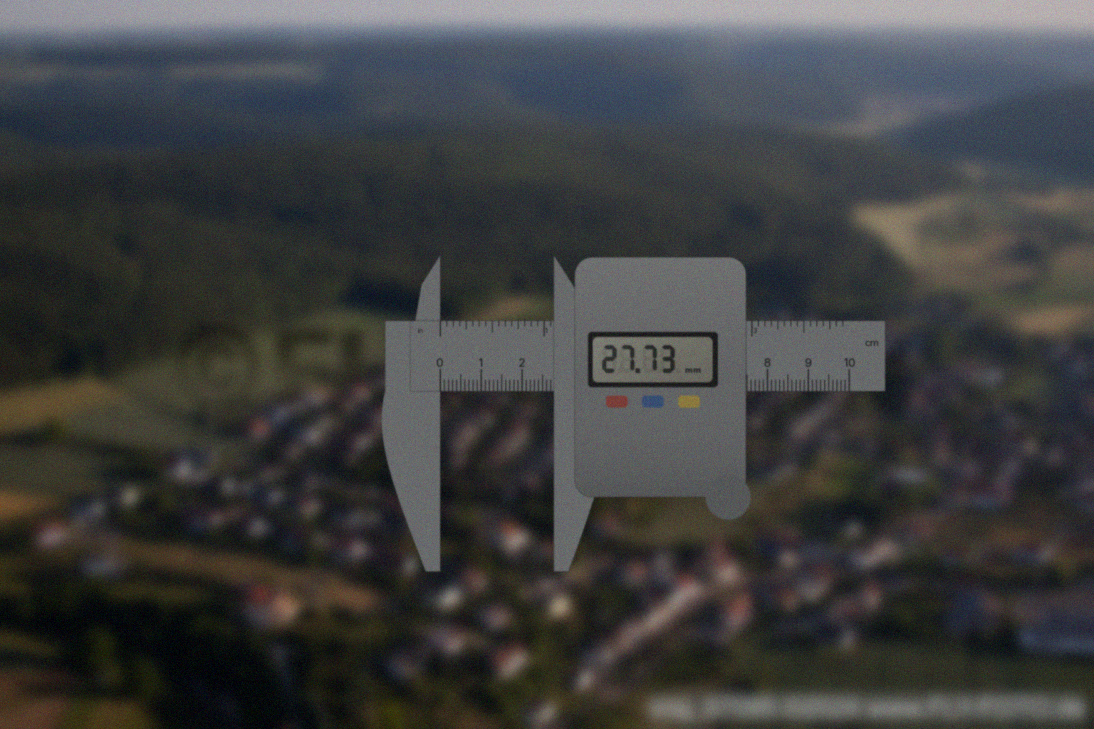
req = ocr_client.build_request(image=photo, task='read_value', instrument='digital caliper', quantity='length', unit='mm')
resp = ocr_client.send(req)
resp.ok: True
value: 27.73 mm
